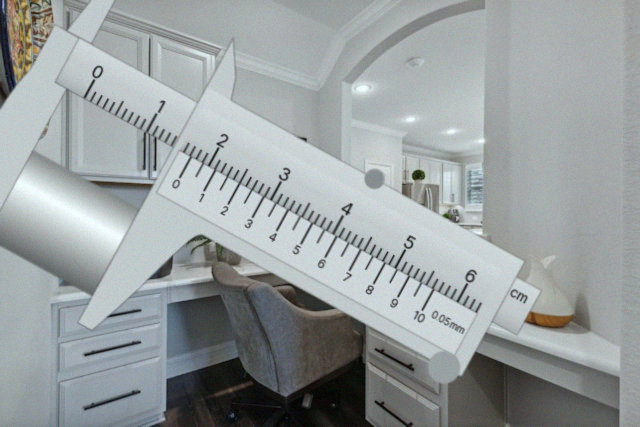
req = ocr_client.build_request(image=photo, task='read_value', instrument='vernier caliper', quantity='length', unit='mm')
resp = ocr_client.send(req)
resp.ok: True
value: 17.2 mm
